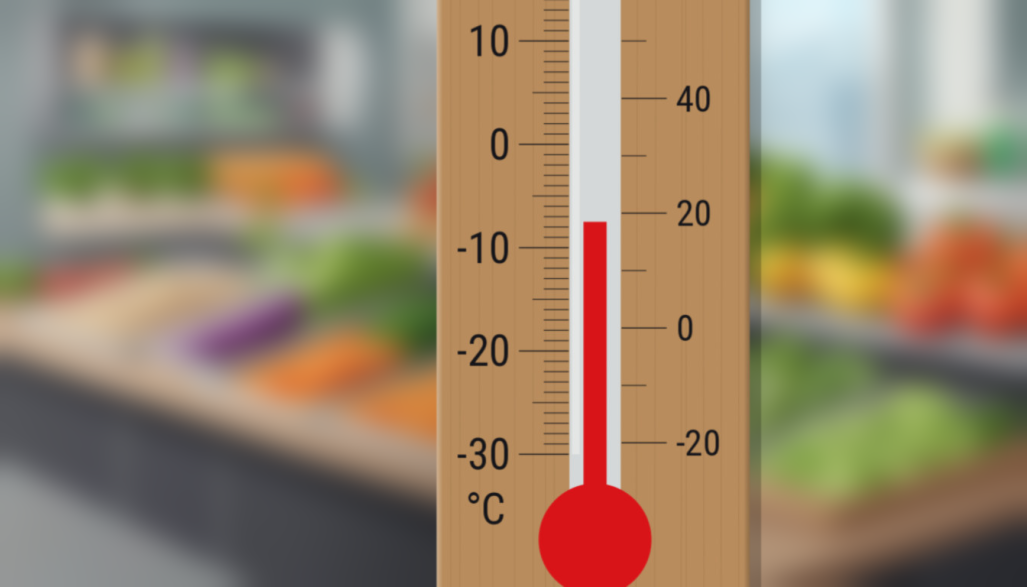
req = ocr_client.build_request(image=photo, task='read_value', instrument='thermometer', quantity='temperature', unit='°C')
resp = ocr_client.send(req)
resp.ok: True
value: -7.5 °C
